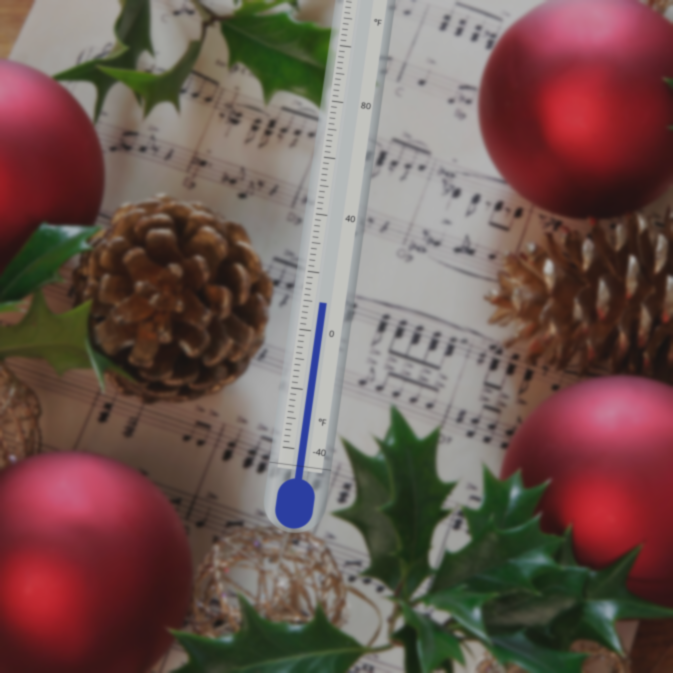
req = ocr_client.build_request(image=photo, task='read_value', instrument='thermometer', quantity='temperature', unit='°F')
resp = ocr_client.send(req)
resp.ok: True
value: 10 °F
